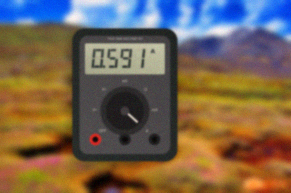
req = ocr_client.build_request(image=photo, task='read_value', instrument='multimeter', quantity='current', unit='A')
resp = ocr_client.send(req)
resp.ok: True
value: 0.591 A
